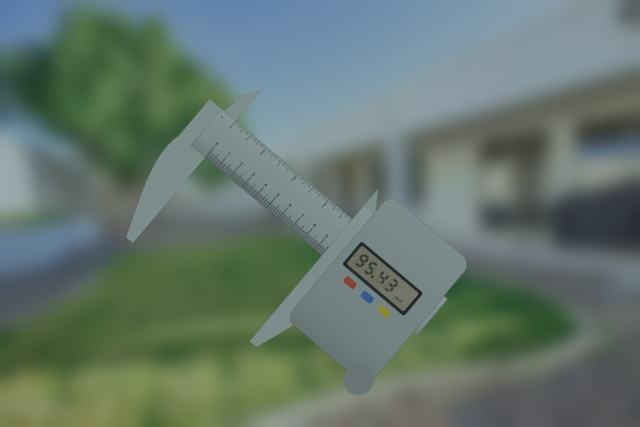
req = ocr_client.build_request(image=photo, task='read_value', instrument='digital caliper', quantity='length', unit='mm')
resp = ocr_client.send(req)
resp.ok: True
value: 95.43 mm
